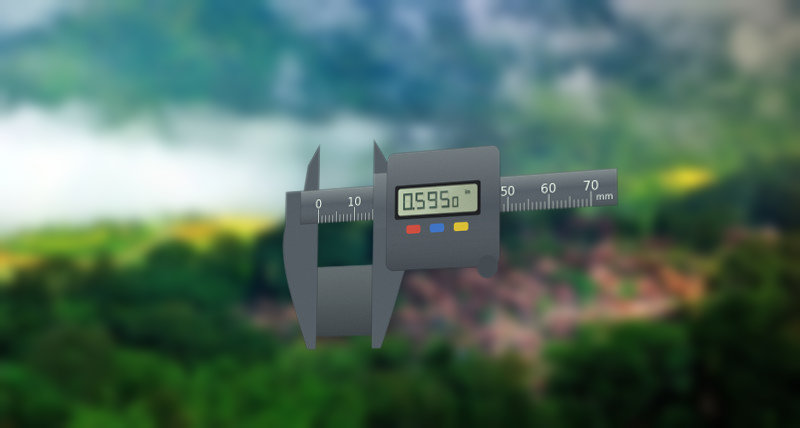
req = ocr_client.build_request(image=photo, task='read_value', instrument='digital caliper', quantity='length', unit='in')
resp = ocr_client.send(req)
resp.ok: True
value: 0.5950 in
